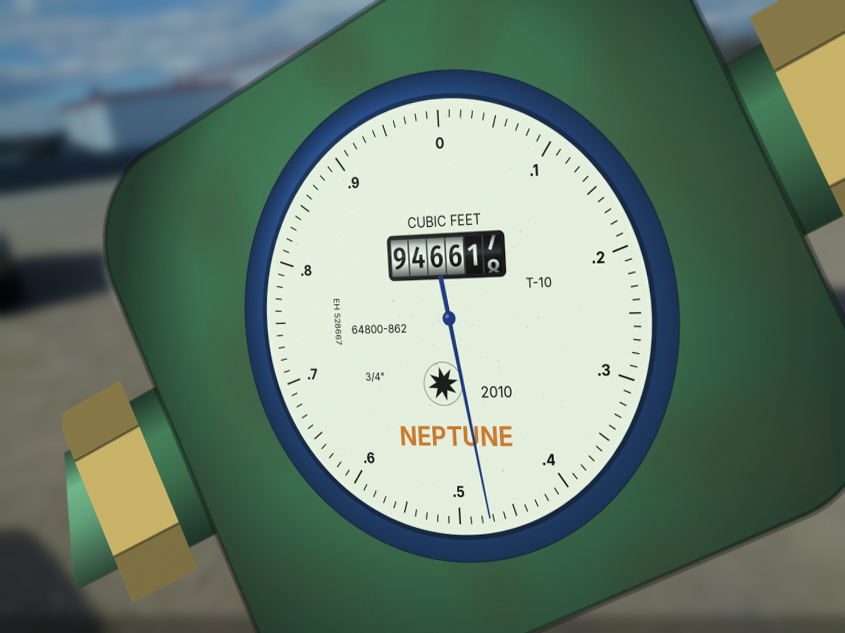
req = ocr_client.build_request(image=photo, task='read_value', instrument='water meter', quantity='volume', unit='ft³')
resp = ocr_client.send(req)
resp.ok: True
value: 946617.47 ft³
